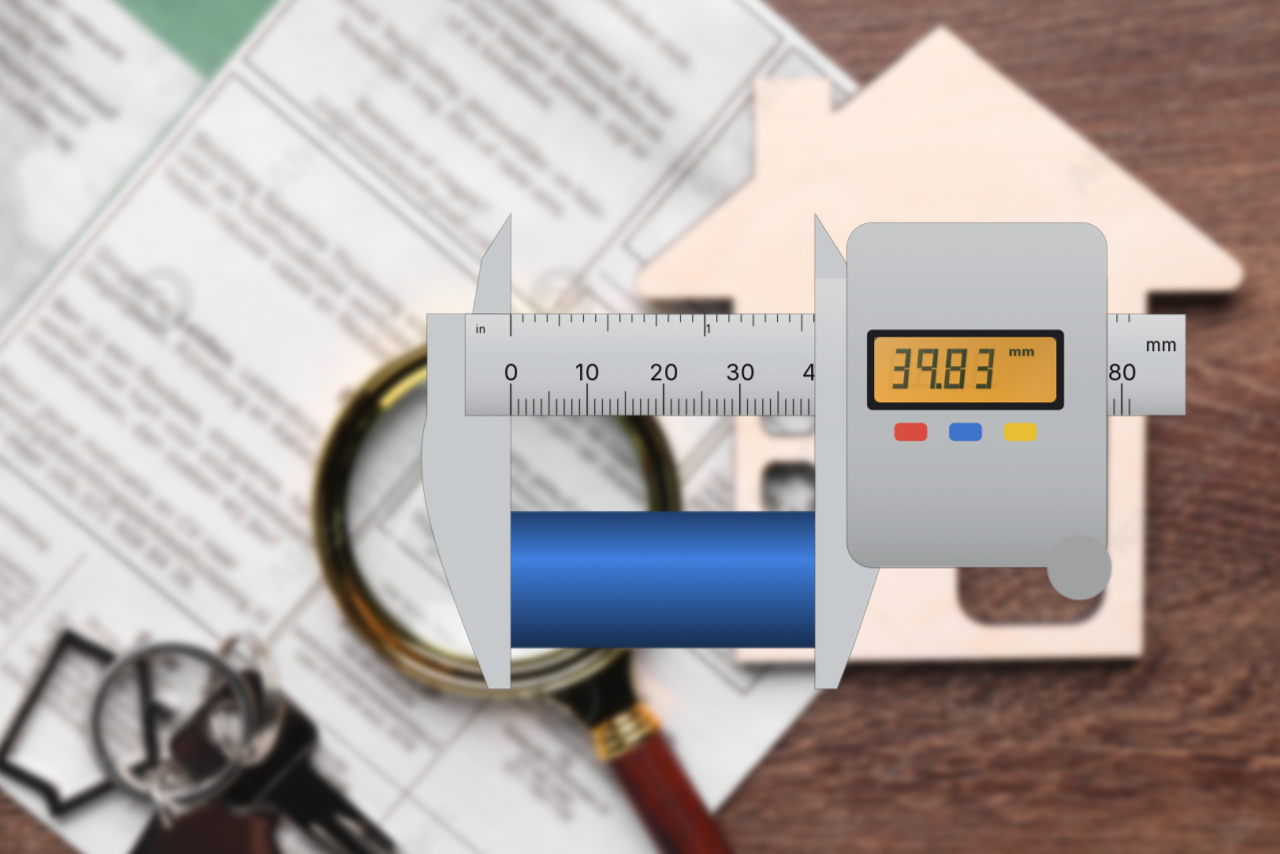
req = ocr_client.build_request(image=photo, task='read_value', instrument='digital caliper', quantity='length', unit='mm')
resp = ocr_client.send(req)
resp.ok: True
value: 39.83 mm
